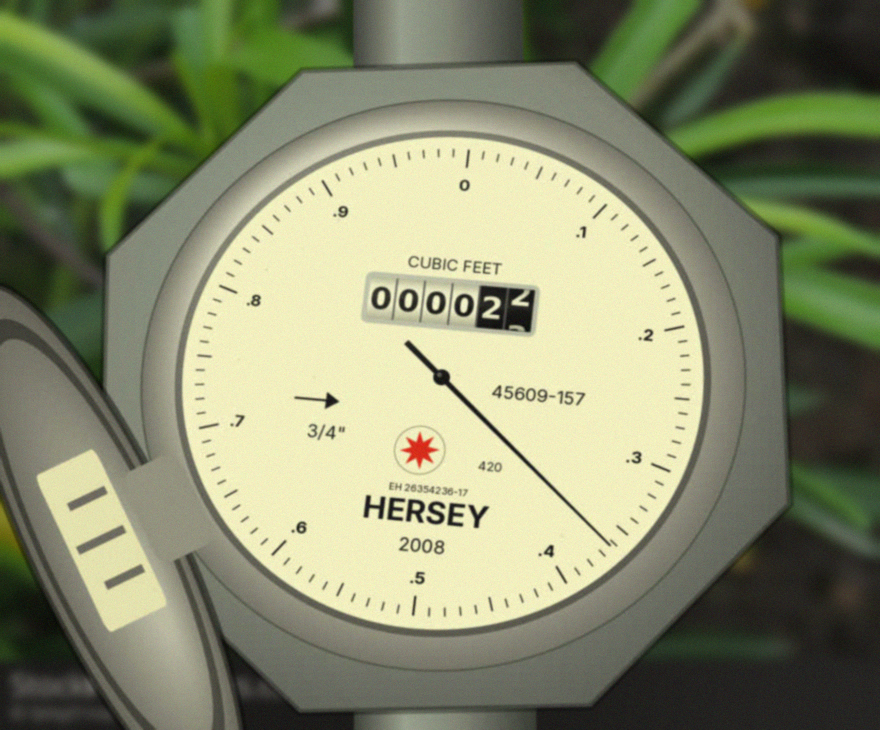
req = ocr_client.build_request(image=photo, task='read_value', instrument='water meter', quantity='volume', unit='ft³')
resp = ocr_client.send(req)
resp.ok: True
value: 22.36 ft³
